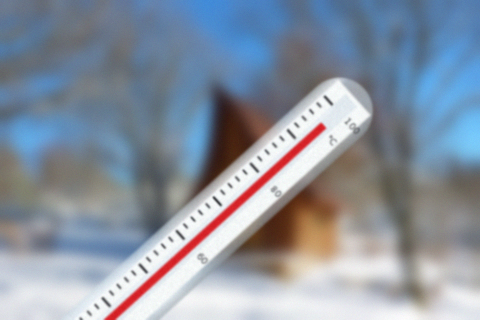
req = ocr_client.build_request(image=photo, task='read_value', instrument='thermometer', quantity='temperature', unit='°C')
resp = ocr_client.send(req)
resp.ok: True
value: 96 °C
